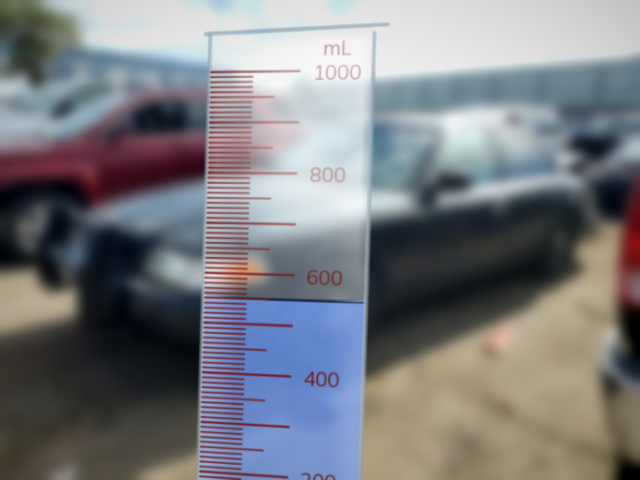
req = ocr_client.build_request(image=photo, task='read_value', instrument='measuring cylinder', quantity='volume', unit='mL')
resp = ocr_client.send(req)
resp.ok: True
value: 550 mL
